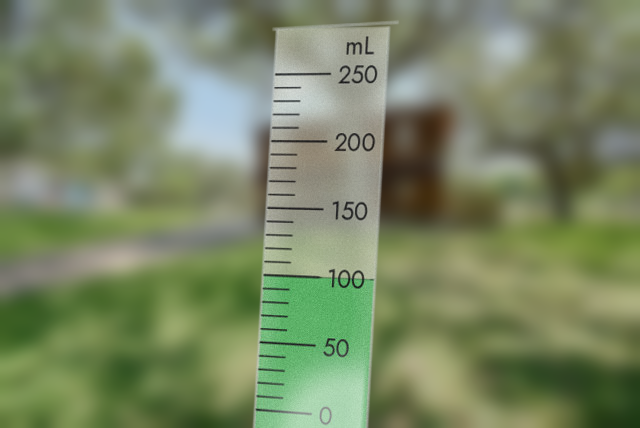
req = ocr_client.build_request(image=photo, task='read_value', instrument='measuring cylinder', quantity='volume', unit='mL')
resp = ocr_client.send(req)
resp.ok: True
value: 100 mL
